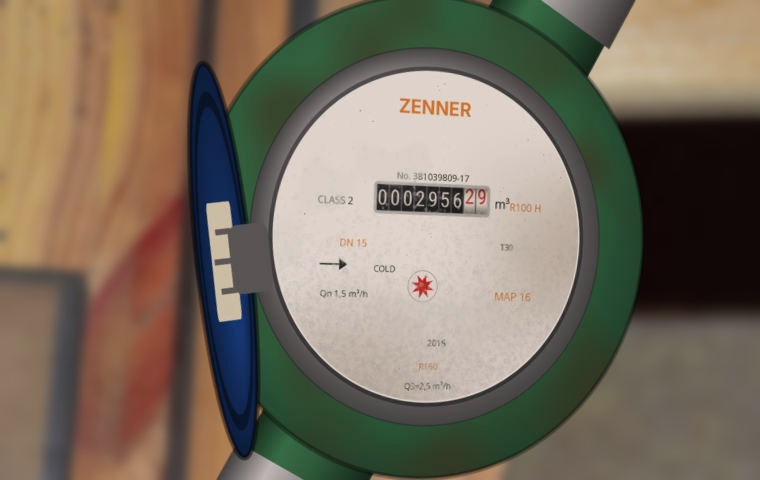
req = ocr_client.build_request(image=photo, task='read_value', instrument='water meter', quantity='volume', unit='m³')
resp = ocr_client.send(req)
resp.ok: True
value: 2956.29 m³
